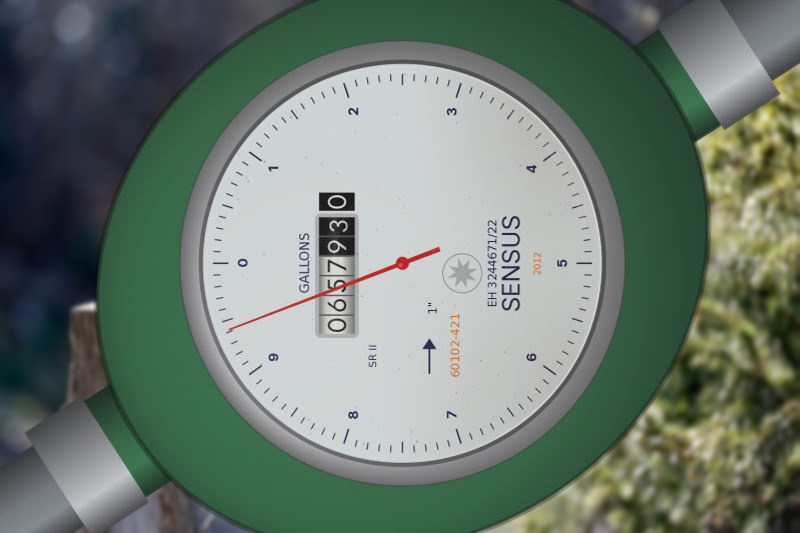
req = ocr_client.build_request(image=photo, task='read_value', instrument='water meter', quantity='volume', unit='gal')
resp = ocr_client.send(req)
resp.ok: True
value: 657929.4 gal
